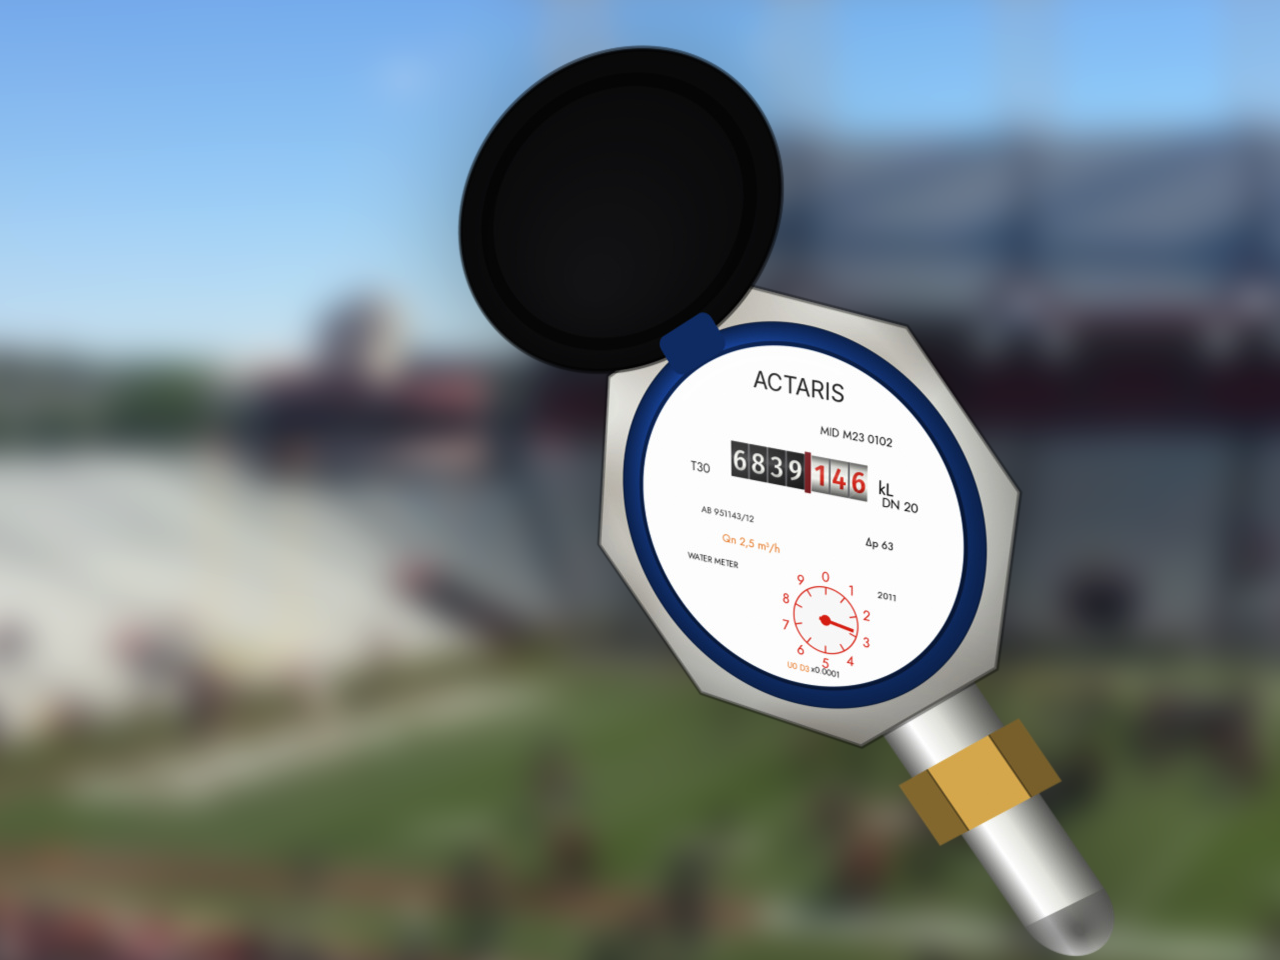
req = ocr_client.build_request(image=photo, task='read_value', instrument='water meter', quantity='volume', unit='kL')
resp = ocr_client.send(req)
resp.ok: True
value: 6839.1462 kL
